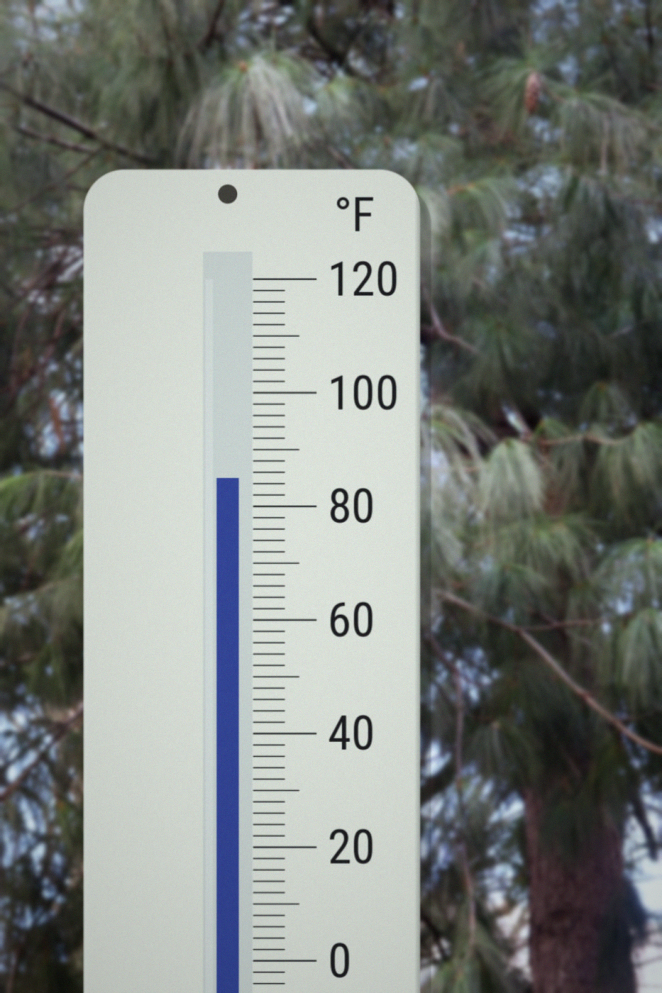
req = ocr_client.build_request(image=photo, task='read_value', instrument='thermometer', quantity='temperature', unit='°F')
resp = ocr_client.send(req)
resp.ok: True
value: 85 °F
